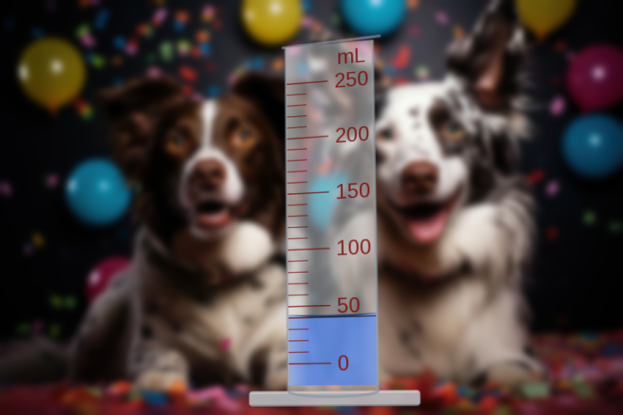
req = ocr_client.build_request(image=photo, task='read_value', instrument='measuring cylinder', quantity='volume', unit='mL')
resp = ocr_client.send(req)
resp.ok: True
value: 40 mL
